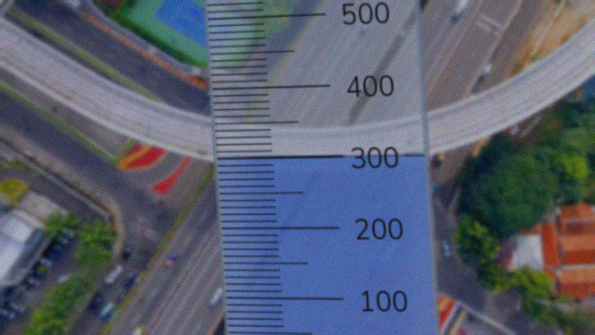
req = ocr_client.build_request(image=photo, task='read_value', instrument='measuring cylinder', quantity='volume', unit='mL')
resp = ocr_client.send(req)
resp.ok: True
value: 300 mL
